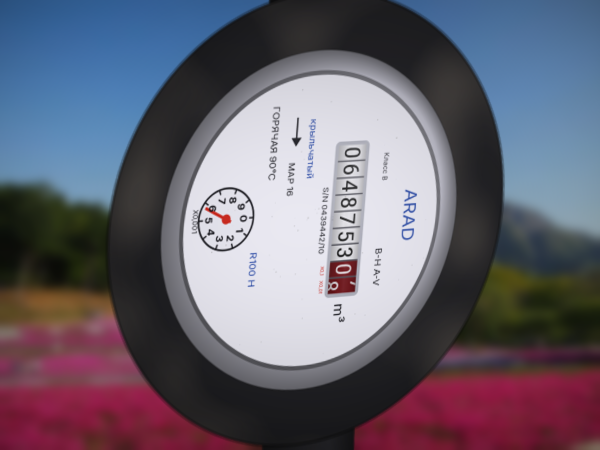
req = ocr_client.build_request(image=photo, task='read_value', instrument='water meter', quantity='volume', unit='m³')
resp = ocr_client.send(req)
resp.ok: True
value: 648753.075 m³
